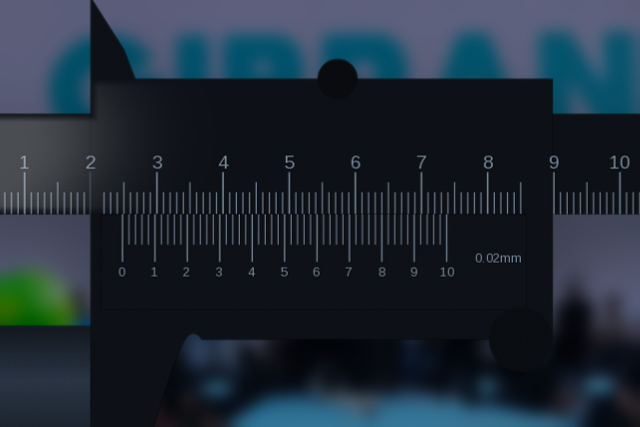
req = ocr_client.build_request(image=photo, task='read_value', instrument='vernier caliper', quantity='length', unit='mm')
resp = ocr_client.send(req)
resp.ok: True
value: 24.8 mm
